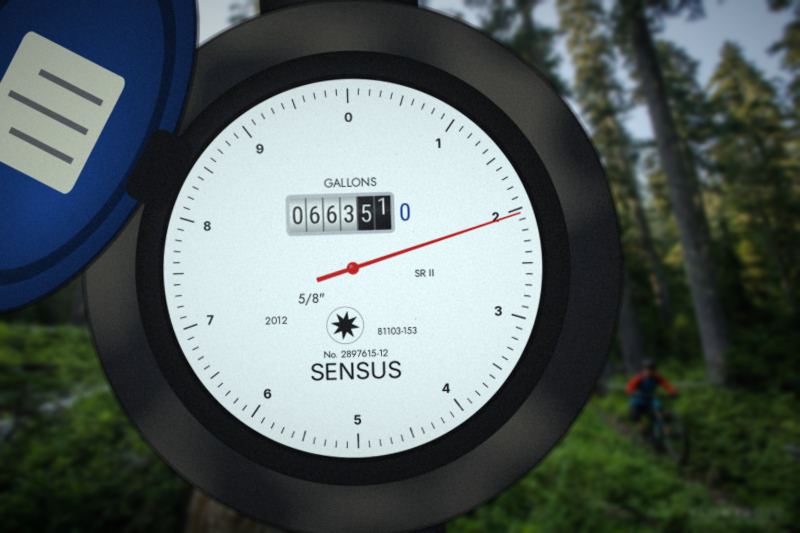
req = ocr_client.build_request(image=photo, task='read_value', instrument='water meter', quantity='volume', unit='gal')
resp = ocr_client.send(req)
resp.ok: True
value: 663512.0 gal
